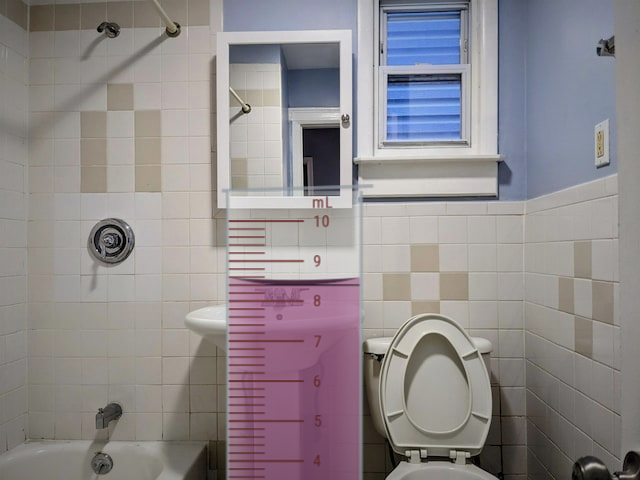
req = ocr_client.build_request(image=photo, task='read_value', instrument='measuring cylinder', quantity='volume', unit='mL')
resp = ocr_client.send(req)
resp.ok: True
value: 8.4 mL
